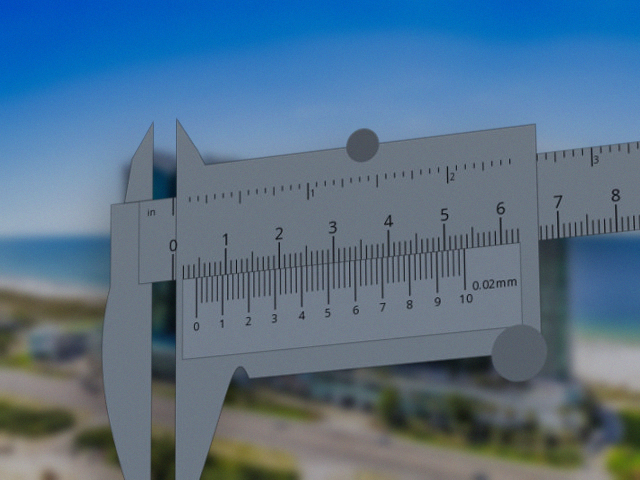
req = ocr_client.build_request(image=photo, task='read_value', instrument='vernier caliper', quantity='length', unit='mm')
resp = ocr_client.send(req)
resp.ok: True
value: 4.5 mm
